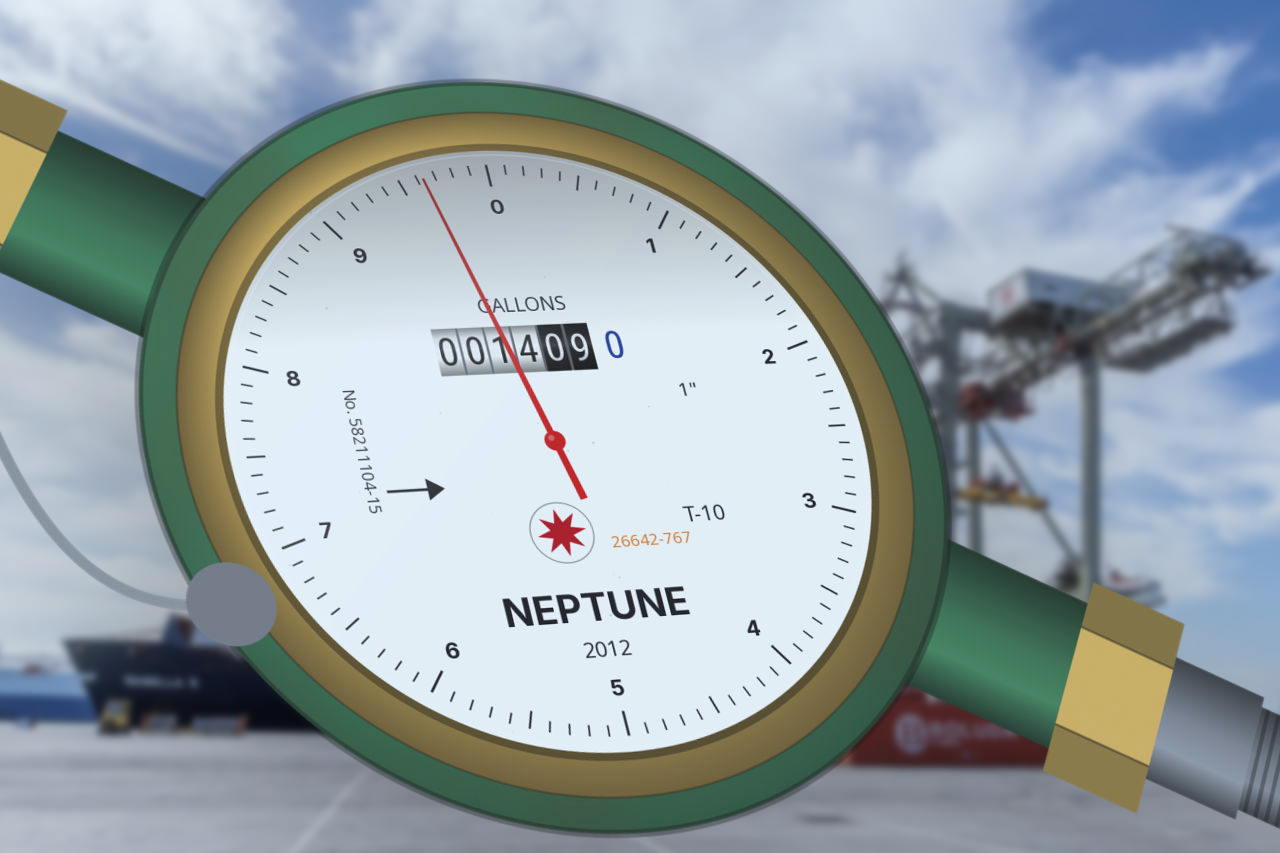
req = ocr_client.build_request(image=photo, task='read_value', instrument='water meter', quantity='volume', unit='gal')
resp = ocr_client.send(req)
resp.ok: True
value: 14089.6 gal
